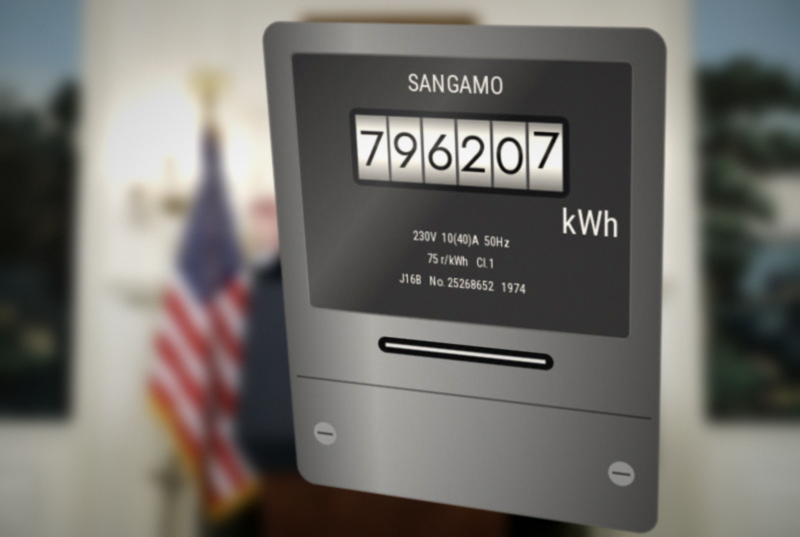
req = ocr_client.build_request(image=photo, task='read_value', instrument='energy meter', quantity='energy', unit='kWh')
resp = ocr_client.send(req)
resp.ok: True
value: 796207 kWh
